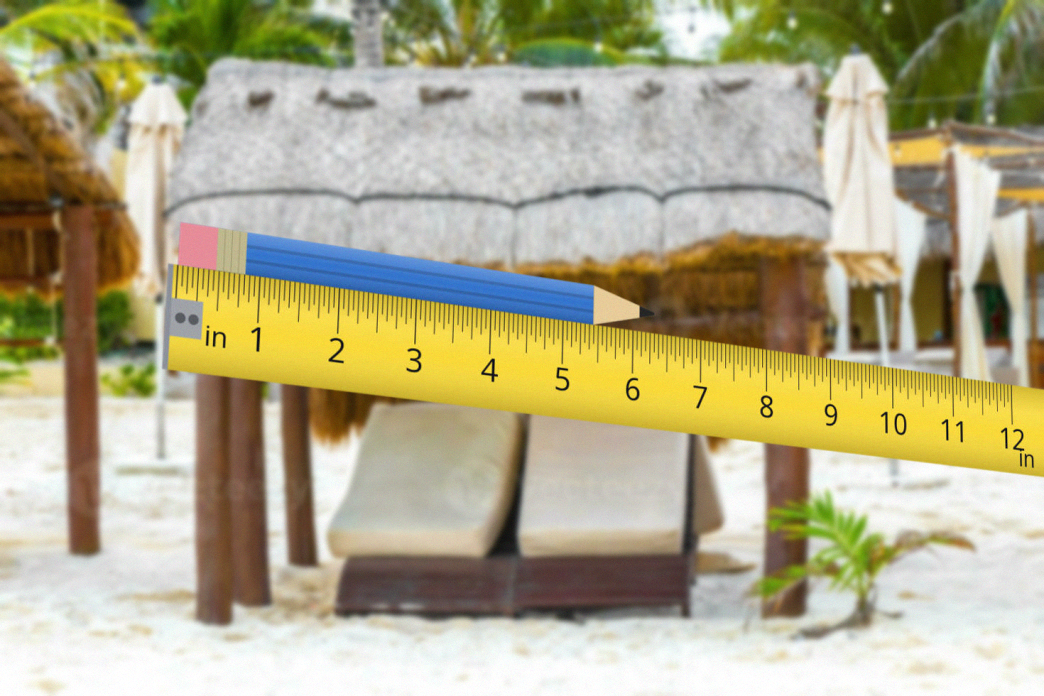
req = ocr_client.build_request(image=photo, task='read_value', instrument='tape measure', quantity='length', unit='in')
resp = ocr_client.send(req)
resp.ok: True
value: 6.3125 in
